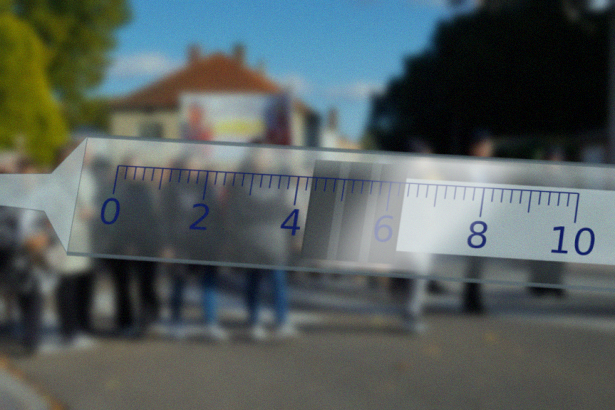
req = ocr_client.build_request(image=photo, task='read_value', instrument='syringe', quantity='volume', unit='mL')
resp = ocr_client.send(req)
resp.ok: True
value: 4.3 mL
